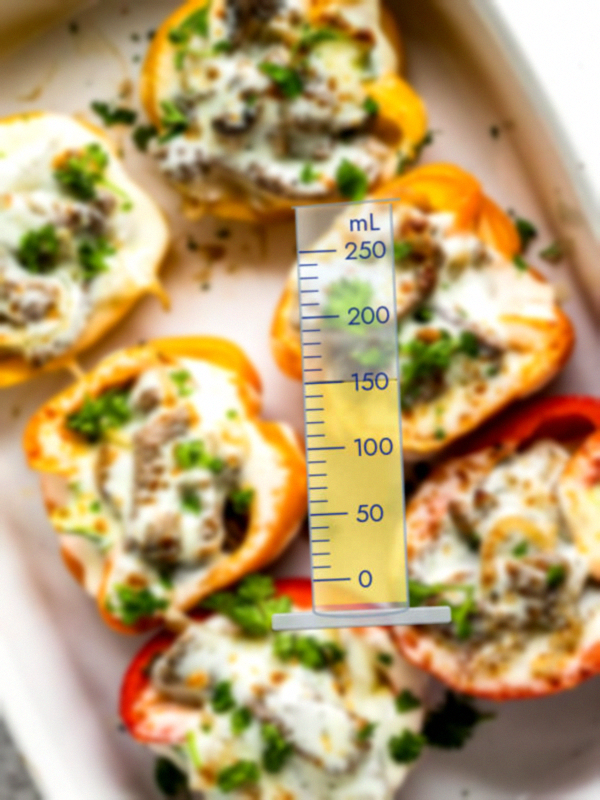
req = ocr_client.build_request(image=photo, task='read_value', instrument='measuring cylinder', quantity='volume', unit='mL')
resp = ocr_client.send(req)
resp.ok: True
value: 150 mL
